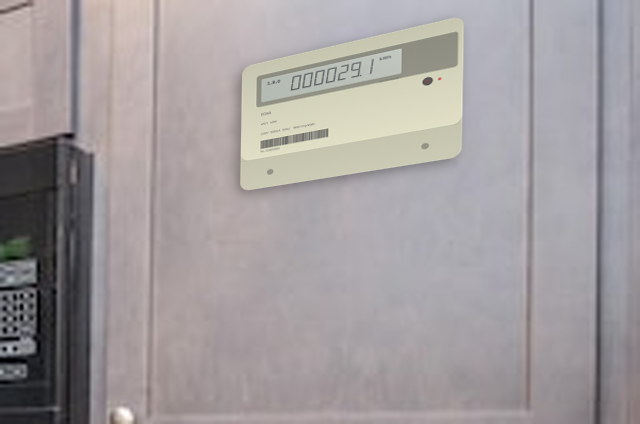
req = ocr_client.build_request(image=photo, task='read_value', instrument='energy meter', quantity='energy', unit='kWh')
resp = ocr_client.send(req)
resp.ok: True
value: 29.1 kWh
